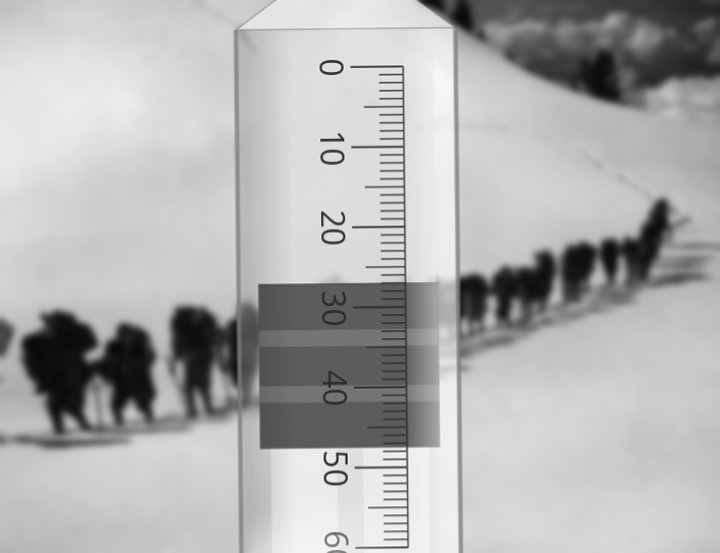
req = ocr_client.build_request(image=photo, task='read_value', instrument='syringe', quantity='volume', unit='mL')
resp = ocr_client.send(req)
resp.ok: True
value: 27 mL
